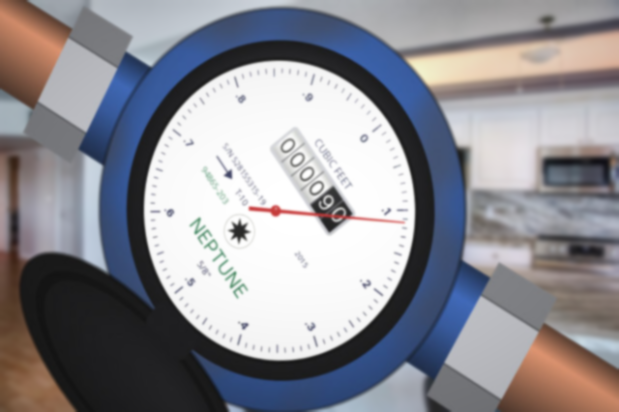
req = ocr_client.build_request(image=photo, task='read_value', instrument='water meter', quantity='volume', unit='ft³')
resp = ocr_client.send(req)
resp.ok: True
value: 90.11 ft³
